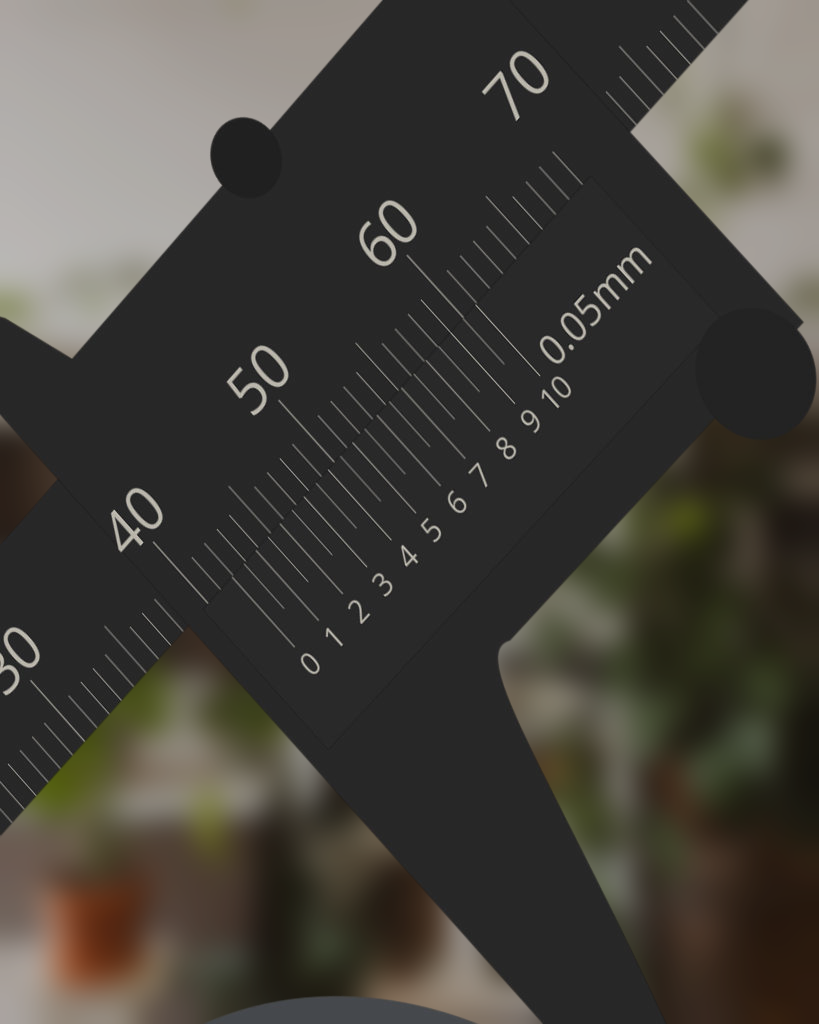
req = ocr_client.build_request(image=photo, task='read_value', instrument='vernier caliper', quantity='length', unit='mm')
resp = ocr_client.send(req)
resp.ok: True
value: 41.9 mm
